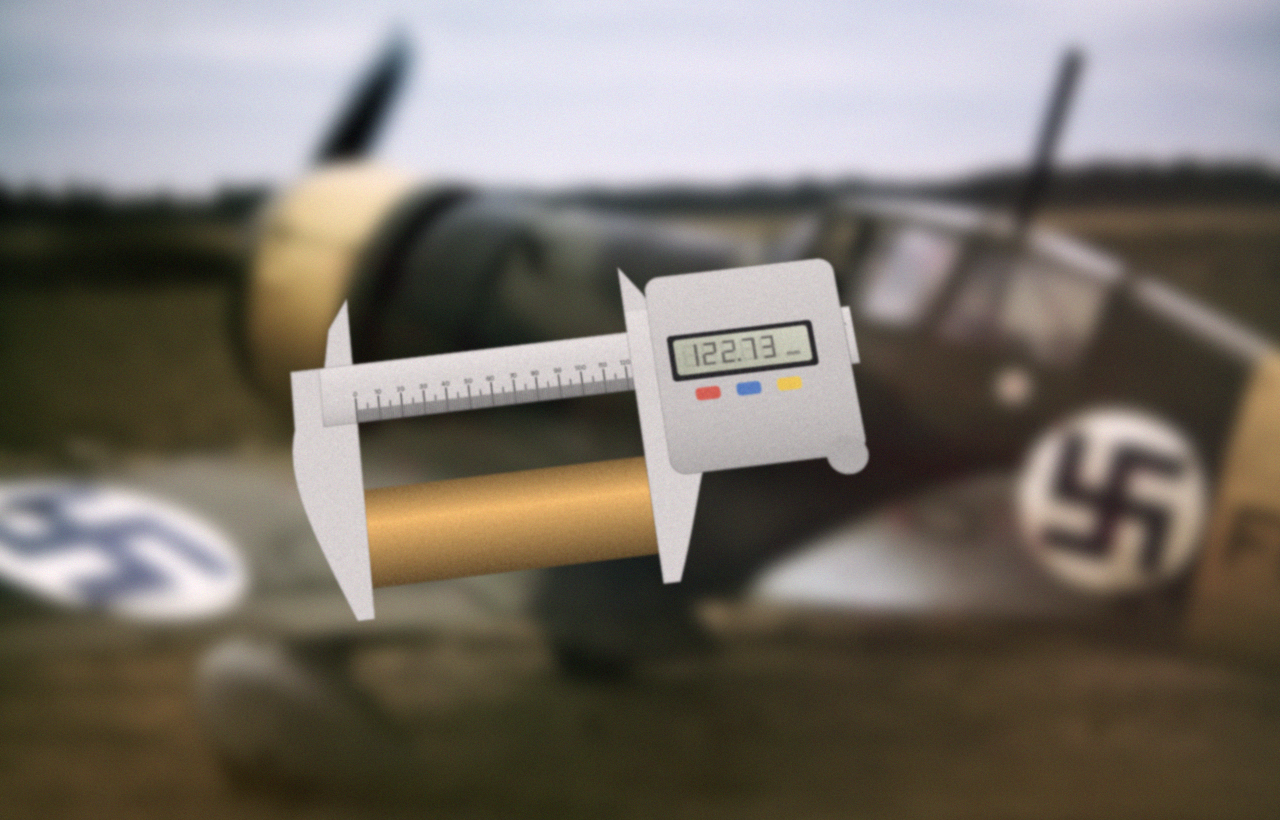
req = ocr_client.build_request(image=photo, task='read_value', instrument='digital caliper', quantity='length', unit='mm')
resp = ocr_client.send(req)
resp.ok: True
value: 122.73 mm
